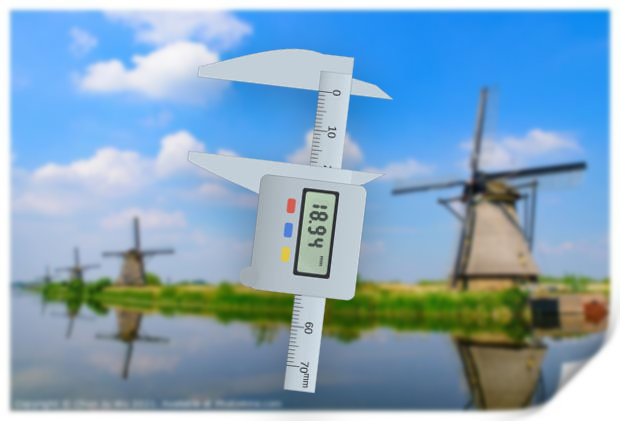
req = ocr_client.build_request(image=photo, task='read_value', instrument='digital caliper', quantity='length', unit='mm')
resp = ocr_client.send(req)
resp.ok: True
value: 18.94 mm
